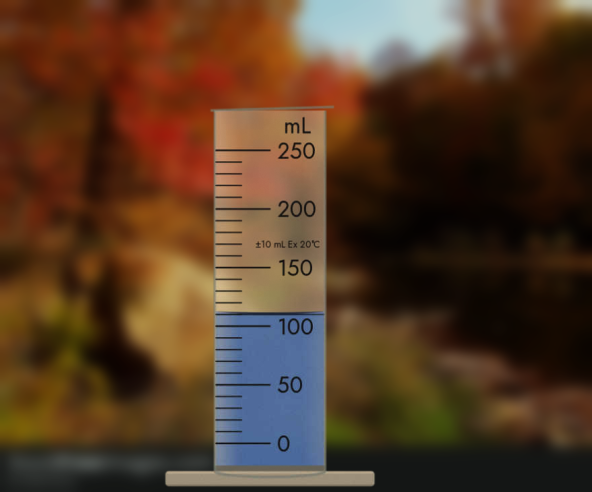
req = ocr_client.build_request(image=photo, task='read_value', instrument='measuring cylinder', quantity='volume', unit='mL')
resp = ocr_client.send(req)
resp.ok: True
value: 110 mL
